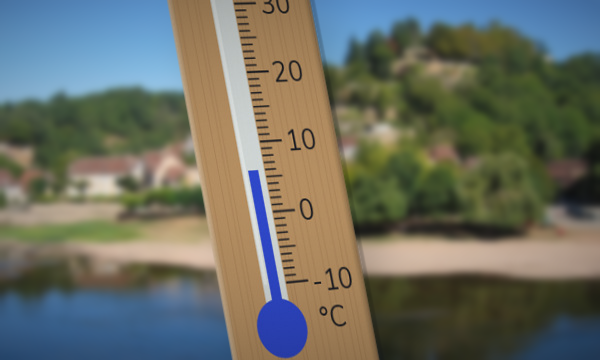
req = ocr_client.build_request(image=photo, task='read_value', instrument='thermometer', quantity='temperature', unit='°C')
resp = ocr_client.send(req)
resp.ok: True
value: 6 °C
